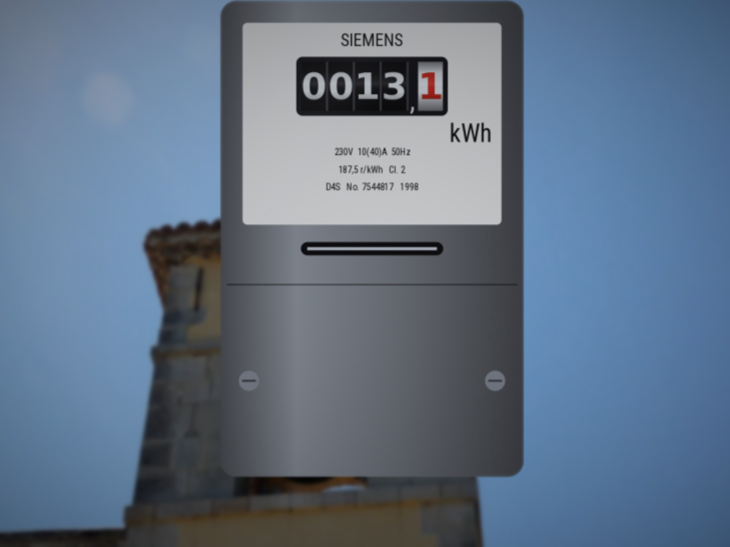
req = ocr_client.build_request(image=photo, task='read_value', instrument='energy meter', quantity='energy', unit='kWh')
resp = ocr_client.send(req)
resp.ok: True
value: 13.1 kWh
